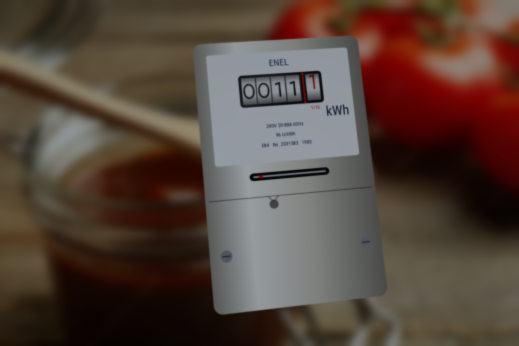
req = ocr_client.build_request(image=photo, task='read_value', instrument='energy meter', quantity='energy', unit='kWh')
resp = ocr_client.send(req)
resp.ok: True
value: 11.1 kWh
